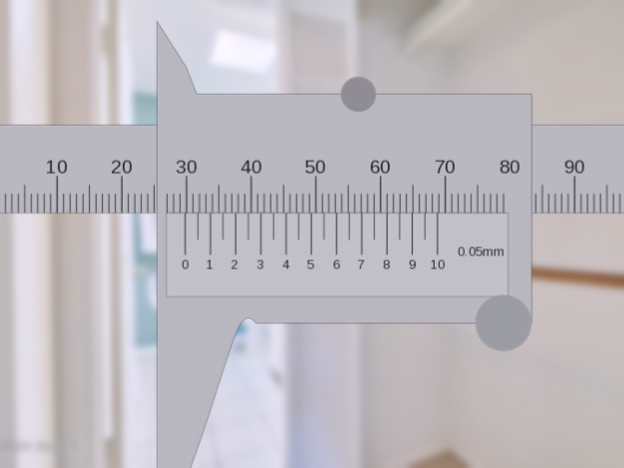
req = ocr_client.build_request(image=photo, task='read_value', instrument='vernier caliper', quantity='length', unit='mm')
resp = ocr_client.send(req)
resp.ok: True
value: 29.8 mm
